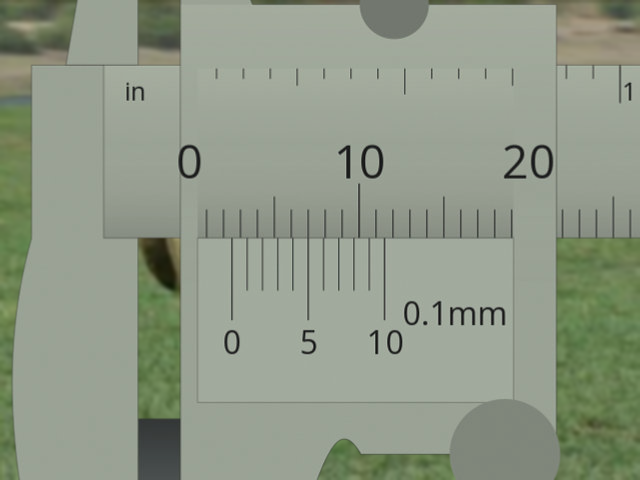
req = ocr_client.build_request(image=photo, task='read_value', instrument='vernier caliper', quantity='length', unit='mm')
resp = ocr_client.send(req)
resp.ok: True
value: 2.5 mm
